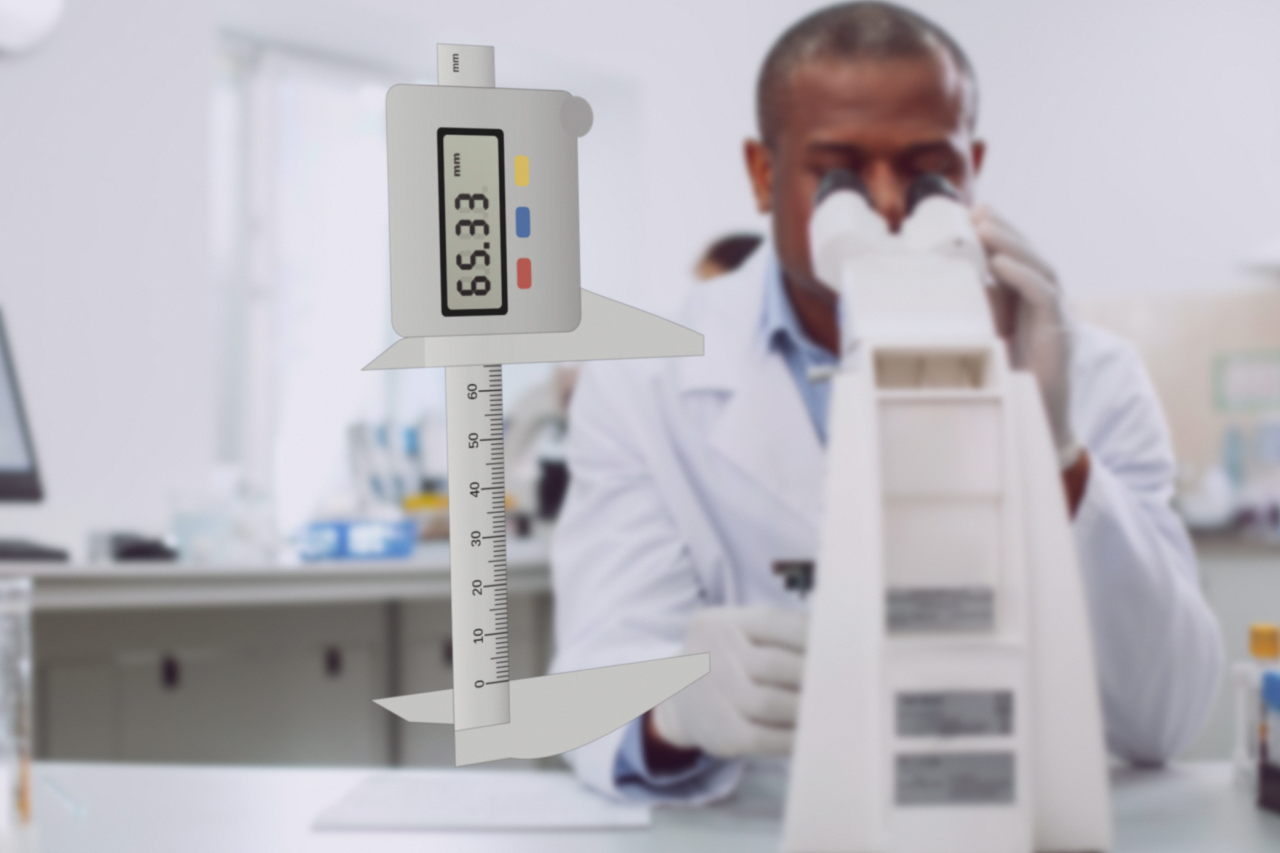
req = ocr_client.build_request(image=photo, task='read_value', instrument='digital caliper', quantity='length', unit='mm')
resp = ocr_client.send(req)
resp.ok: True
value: 65.33 mm
